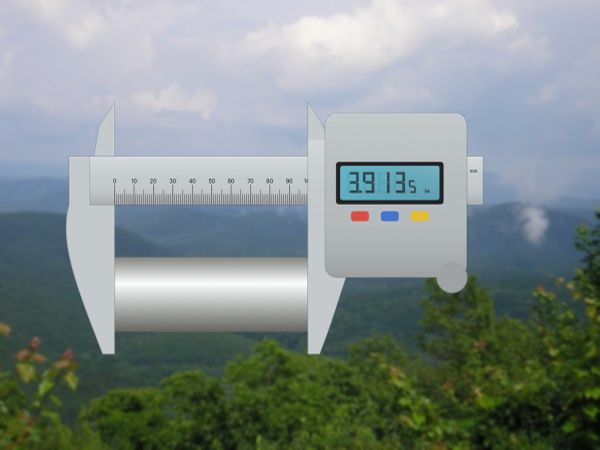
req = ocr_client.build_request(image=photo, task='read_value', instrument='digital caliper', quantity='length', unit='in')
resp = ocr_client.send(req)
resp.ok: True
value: 3.9135 in
